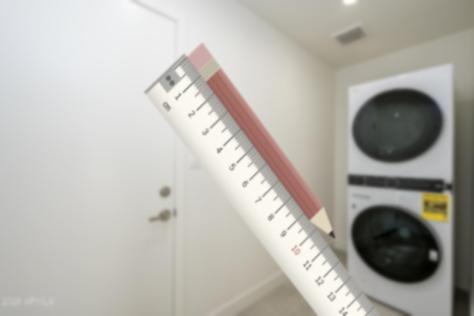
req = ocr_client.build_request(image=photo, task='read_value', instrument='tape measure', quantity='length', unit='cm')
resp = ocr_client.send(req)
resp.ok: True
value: 11 cm
